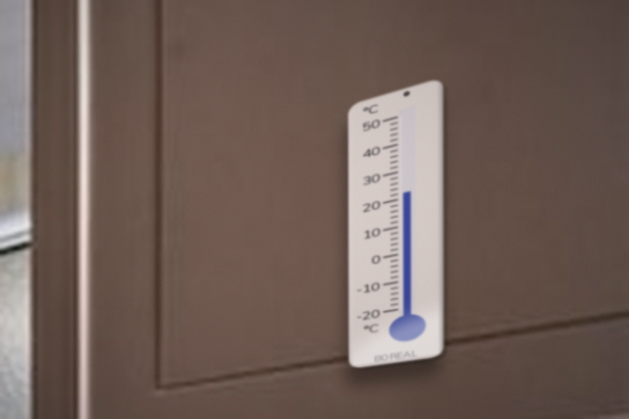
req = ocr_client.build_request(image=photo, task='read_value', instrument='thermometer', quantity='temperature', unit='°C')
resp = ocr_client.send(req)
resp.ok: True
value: 22 °C
